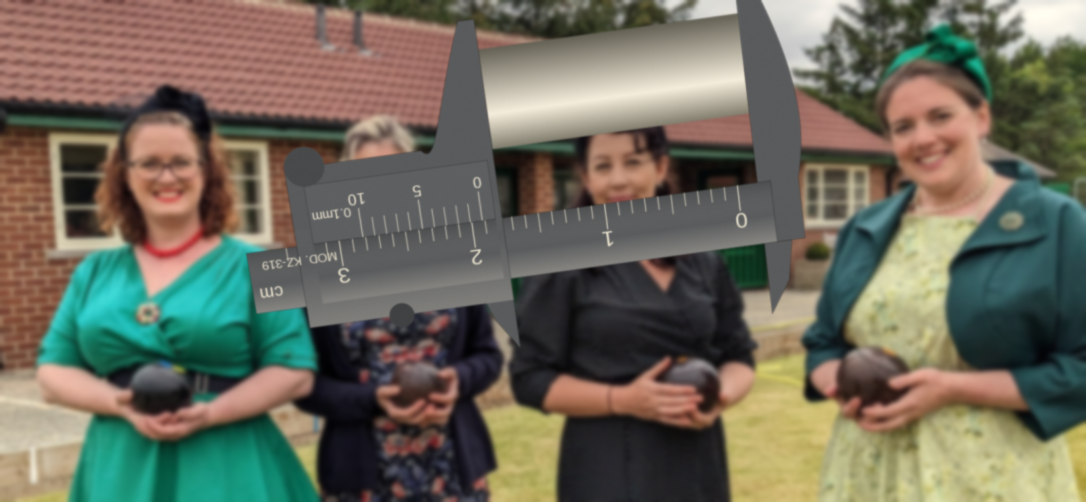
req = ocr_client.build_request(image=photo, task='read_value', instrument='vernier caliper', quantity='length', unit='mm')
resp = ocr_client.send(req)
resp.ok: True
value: 19.2 mm
